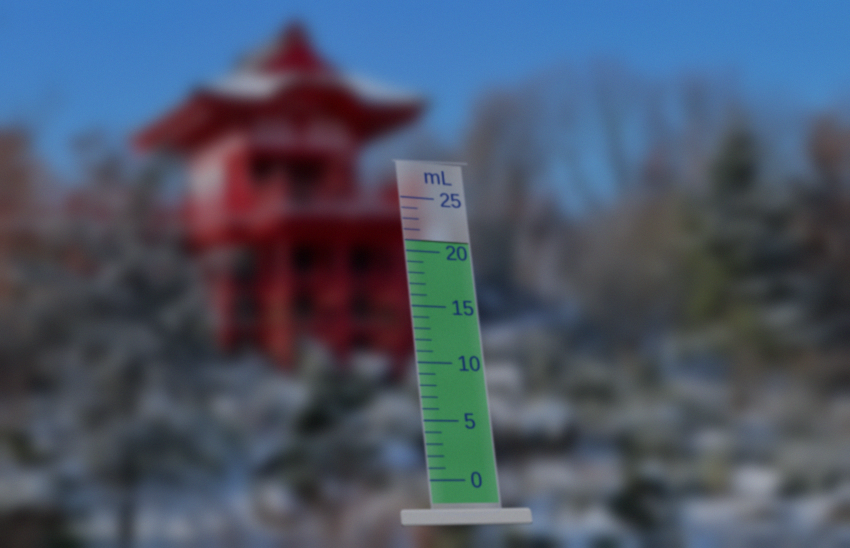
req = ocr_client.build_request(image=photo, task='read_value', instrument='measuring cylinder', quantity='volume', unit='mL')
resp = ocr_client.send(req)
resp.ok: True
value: 21 mL
